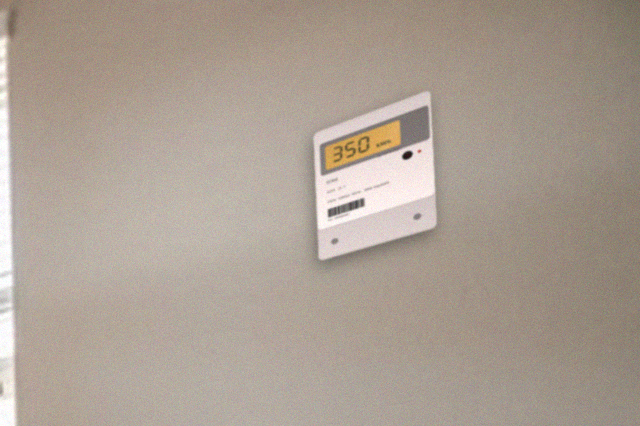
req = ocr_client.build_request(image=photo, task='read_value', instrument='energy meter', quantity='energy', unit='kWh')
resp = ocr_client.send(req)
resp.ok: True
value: 350 kWh
